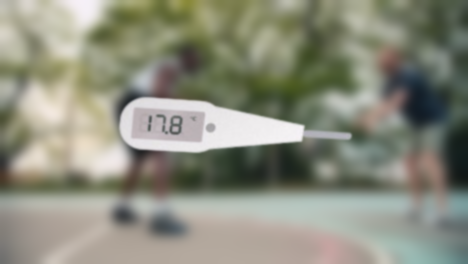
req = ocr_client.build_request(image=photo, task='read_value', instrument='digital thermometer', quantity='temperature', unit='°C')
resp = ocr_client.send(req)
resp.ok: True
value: 17.8 °C
